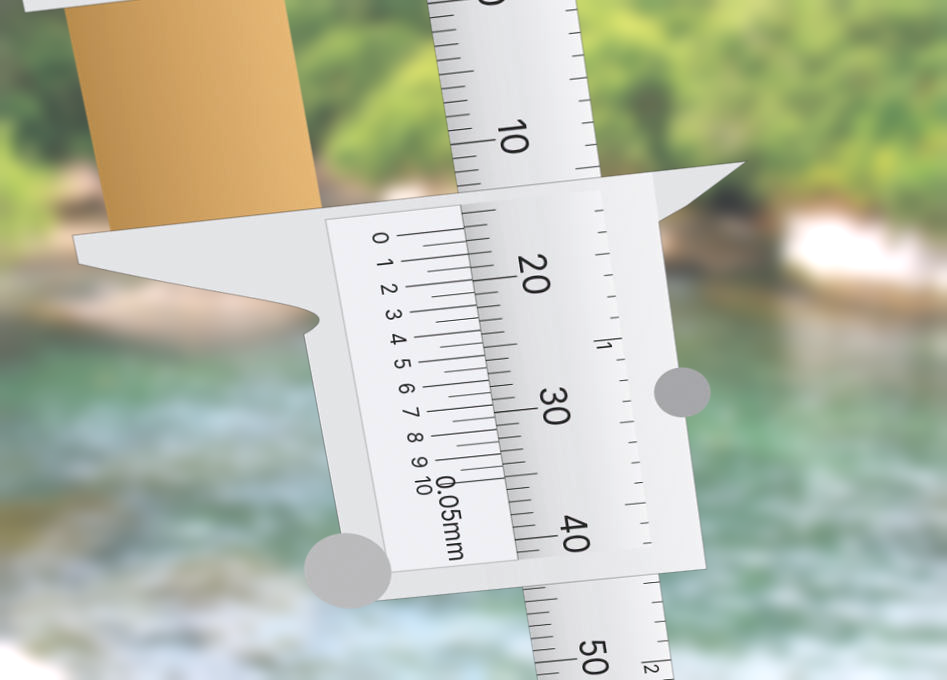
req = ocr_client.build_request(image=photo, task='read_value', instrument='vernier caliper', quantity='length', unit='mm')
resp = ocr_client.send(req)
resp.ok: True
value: 16.1 mm
